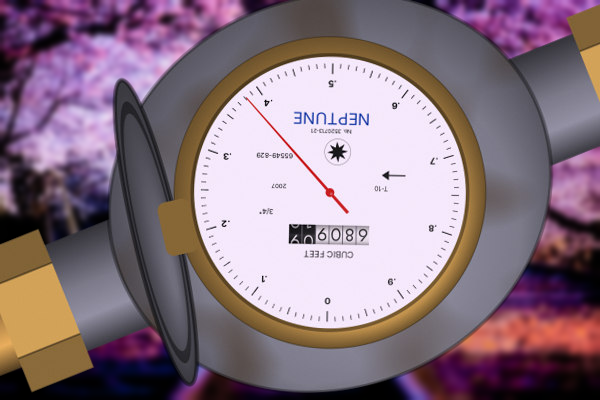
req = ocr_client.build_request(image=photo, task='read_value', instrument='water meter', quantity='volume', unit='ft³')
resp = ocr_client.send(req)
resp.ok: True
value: 680909.38 ft³
